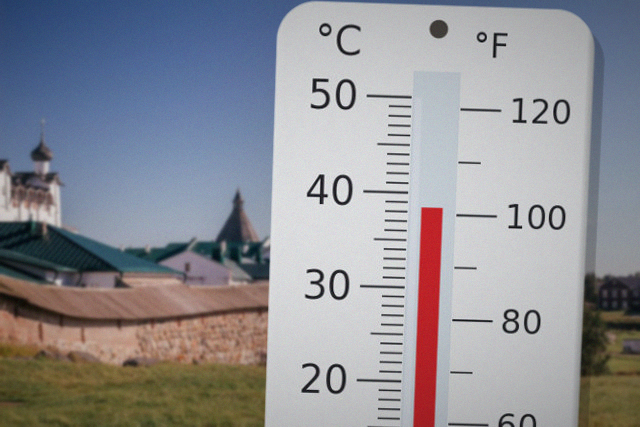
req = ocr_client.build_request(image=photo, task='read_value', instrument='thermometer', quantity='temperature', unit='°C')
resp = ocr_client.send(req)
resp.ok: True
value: 38.5 °C
